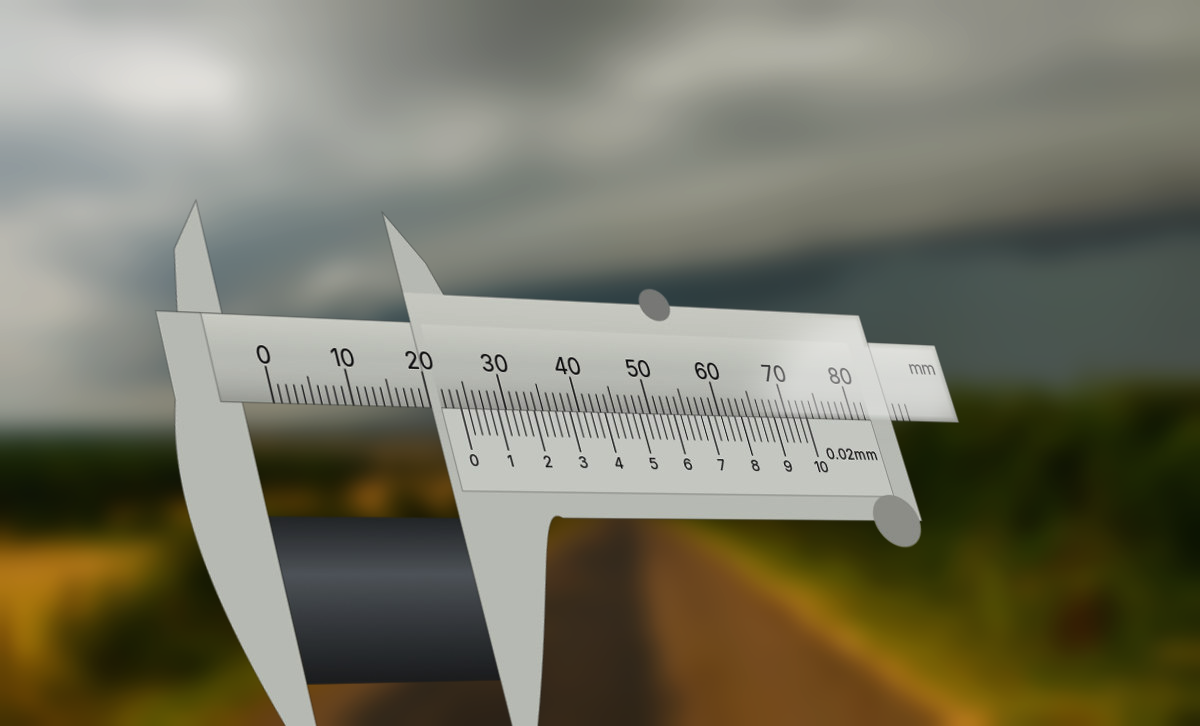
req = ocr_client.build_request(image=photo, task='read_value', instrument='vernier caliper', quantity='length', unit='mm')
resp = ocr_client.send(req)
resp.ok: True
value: 24.0 mm
